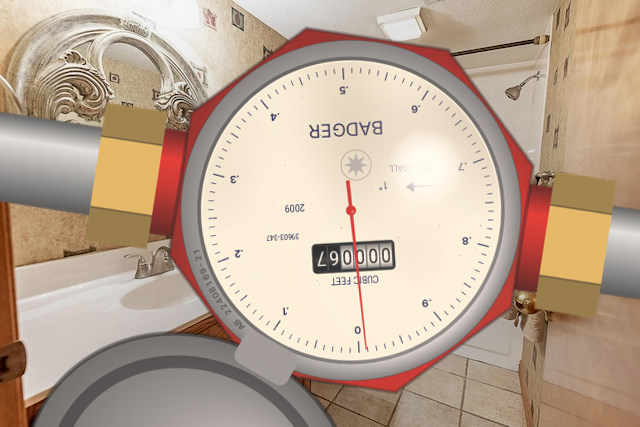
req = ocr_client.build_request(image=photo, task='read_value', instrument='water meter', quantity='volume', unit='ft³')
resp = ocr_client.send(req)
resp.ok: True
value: 66.99 ft³
